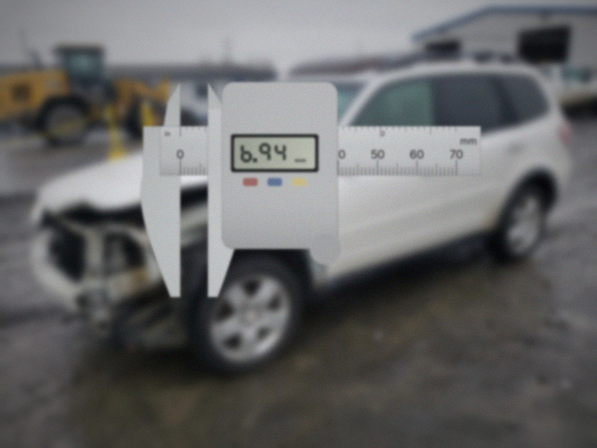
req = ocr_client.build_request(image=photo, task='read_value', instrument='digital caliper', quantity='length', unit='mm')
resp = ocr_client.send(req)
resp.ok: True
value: 6.94 mm
